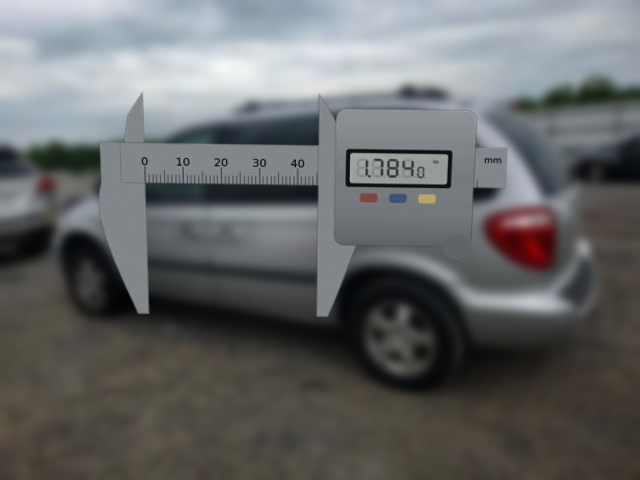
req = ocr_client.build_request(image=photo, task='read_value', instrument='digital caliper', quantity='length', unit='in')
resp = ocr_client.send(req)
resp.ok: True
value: 1.7840 in
